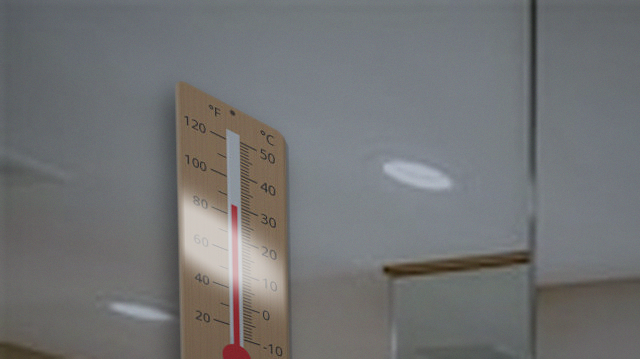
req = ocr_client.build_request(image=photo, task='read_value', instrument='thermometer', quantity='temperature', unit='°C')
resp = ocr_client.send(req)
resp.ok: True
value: 30 °C
